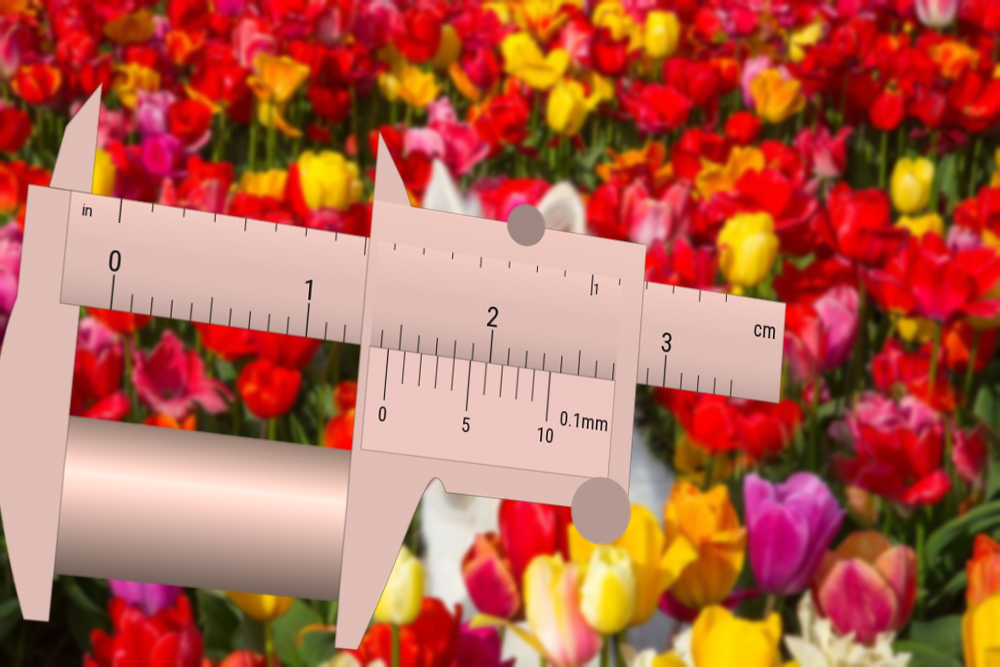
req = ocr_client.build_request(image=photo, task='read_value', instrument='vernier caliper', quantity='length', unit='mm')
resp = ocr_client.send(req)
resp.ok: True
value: 14.4 mm
